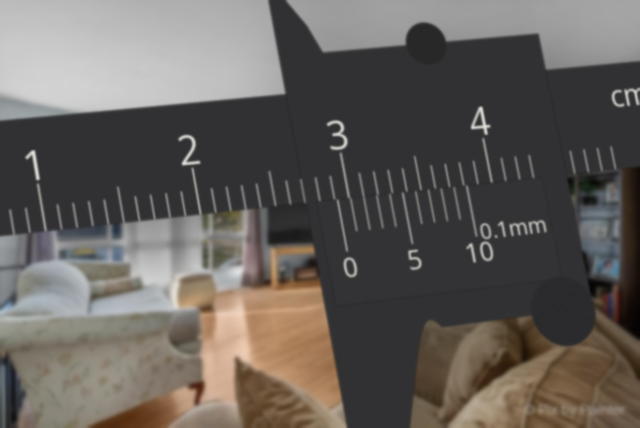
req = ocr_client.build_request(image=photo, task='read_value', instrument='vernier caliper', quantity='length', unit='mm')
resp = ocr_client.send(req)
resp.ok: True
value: 29.2 mm
